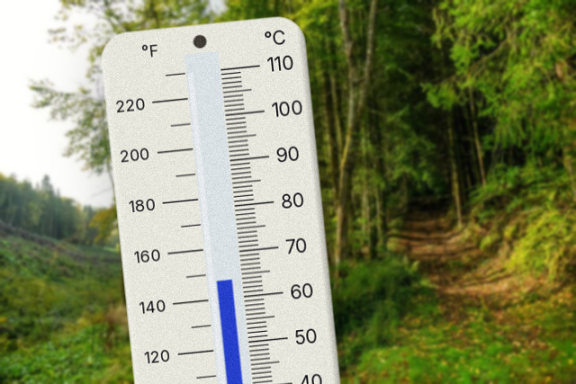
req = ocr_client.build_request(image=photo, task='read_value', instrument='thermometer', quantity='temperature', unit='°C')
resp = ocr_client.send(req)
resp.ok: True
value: 64 °C
